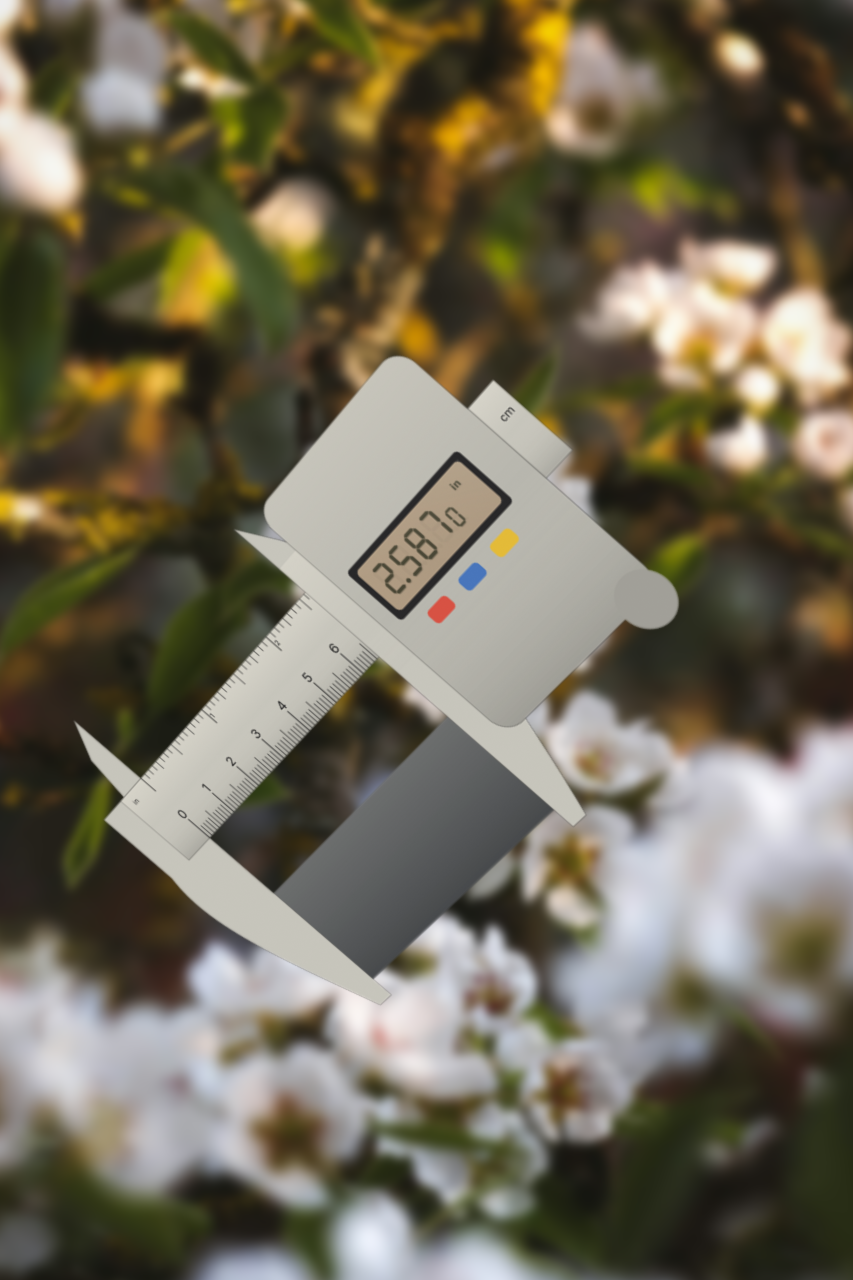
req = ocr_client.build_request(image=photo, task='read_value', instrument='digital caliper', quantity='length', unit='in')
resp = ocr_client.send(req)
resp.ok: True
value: 2.5870 in
